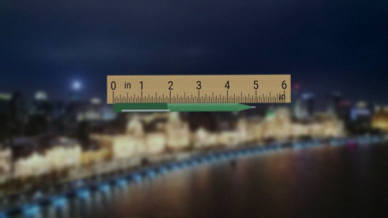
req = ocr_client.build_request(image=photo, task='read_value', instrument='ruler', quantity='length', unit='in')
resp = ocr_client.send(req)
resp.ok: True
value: 5 in
